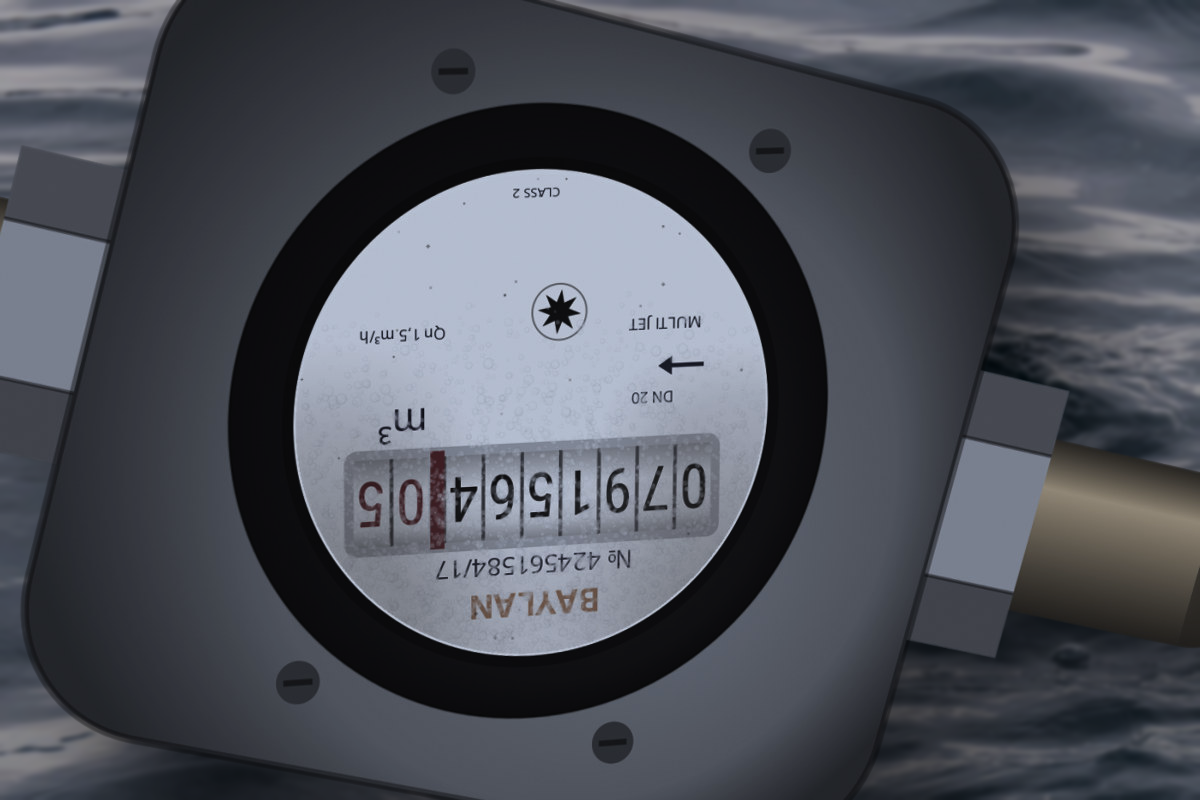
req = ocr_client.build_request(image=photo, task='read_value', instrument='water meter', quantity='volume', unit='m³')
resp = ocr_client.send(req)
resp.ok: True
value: 791564.05 m³
